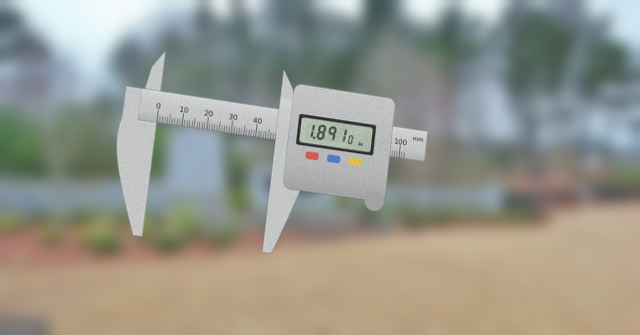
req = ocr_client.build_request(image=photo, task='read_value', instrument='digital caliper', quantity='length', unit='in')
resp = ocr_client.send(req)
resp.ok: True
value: 1.8910 in
